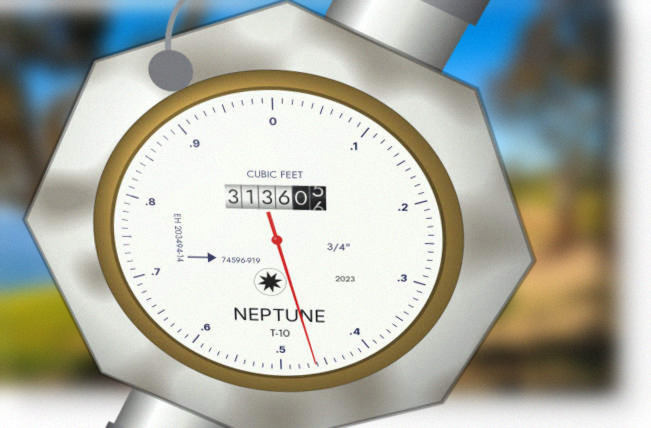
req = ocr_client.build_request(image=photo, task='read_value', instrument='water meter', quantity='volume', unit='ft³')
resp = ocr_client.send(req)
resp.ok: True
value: 313605.46 ft³
